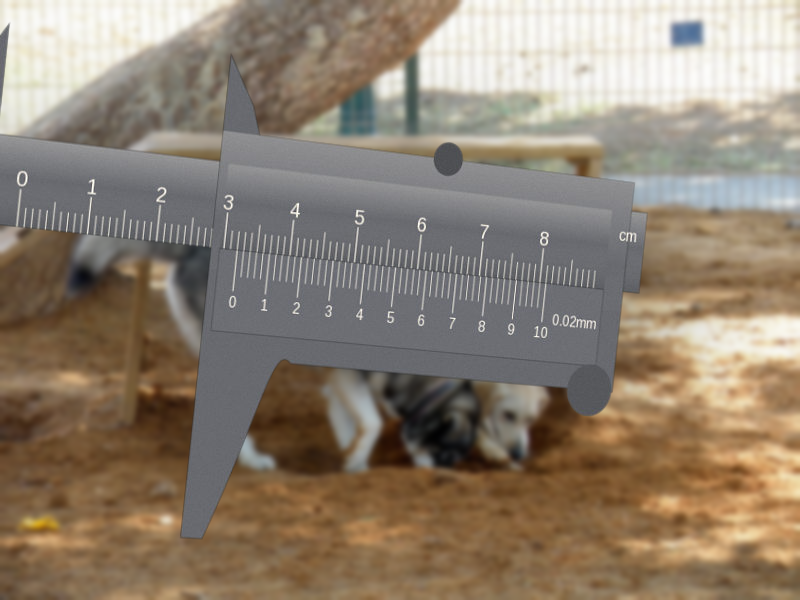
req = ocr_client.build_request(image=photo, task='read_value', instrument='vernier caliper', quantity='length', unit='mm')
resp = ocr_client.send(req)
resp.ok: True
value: 32.0 mm
